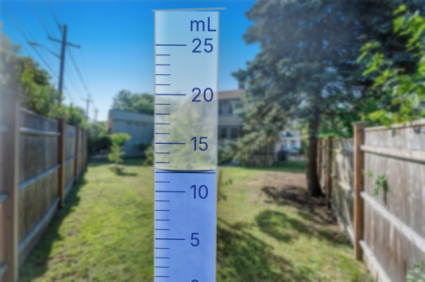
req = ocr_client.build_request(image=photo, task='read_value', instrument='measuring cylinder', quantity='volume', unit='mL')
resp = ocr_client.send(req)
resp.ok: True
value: 12 mL
